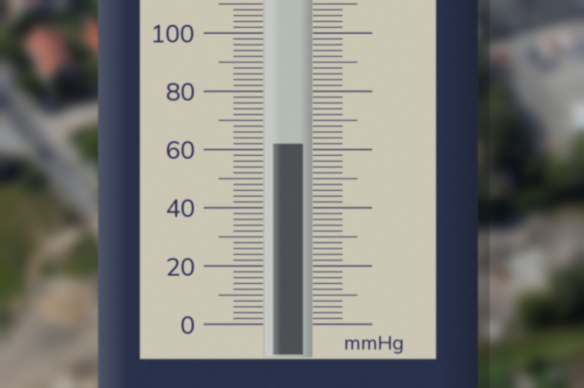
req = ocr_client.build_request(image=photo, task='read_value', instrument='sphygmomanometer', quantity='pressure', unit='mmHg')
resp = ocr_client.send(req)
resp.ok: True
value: 62 mmHg
